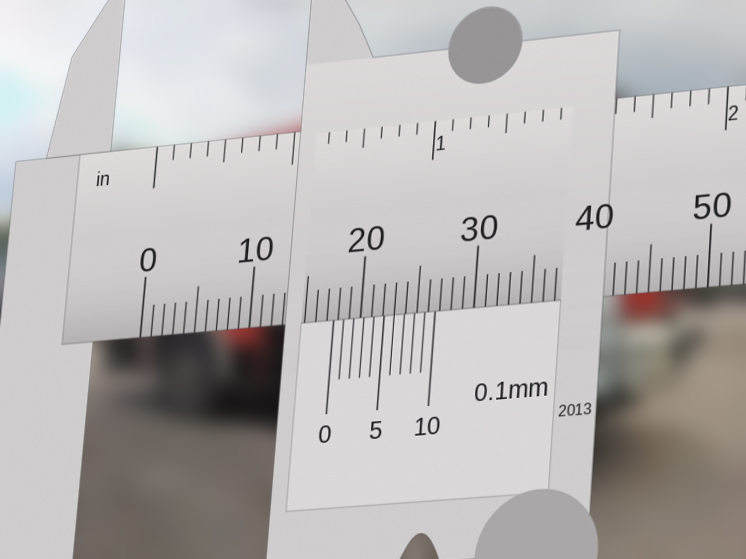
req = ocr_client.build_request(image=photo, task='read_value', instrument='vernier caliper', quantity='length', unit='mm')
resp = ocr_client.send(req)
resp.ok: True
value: 17.6 mm
